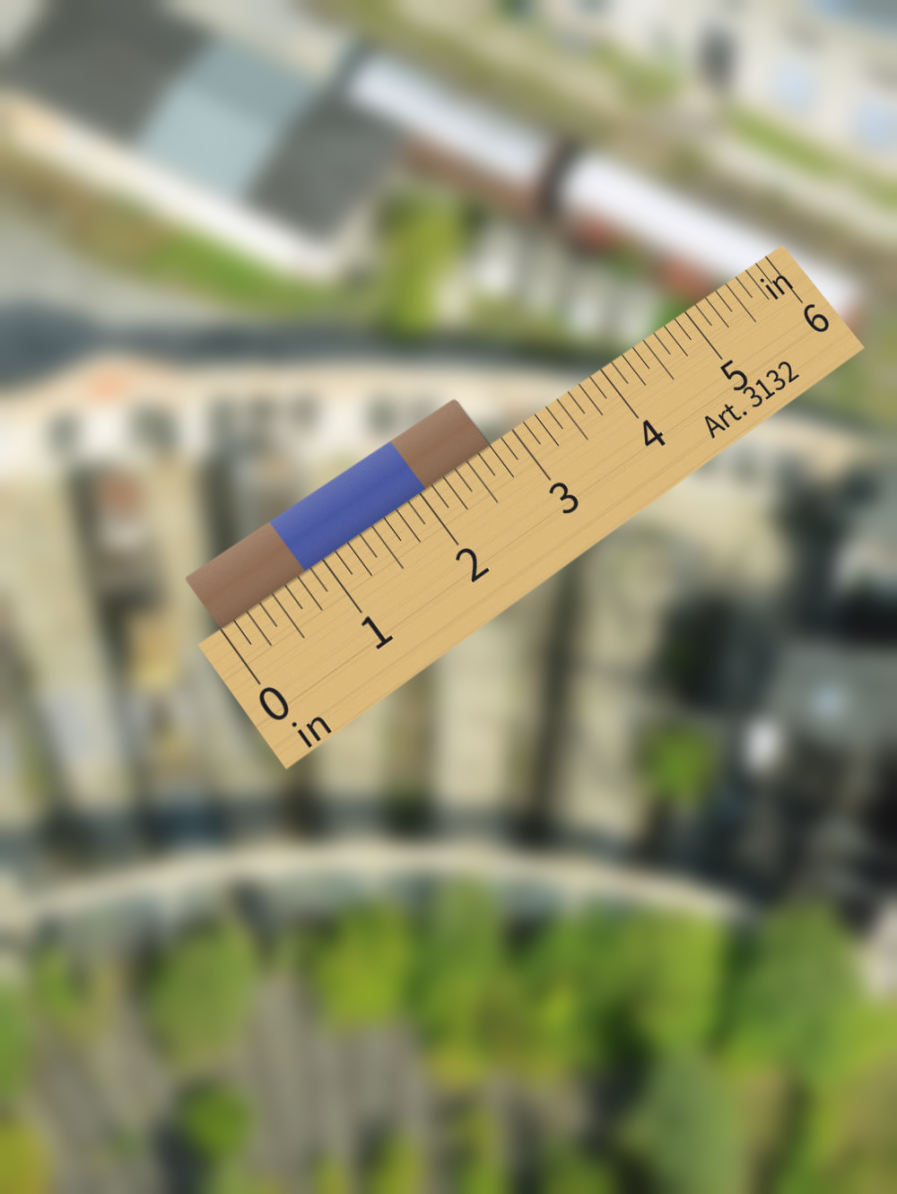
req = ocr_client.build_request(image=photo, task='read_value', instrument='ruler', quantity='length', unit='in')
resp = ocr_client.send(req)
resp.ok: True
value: 2.75 in
